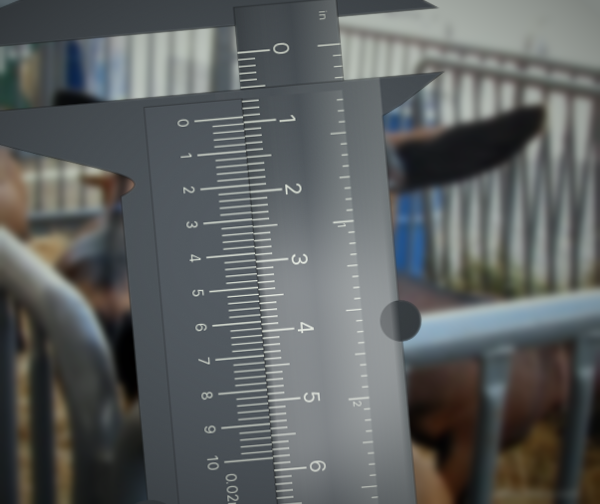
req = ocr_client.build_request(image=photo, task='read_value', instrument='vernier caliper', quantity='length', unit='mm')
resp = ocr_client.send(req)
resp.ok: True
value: 9.2 mm
